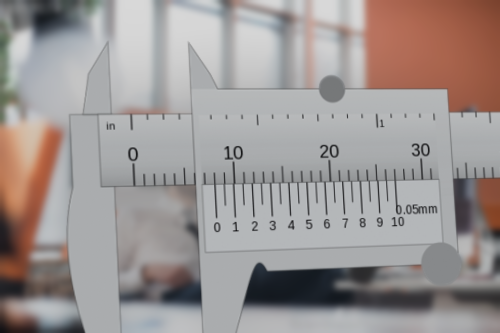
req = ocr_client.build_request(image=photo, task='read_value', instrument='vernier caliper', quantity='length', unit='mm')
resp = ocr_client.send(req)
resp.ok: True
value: 8.0 mm
